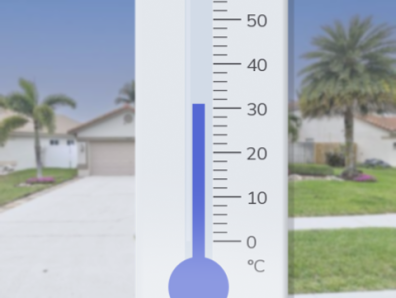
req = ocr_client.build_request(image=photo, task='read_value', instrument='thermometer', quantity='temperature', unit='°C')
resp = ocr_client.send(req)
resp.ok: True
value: 31 °C
